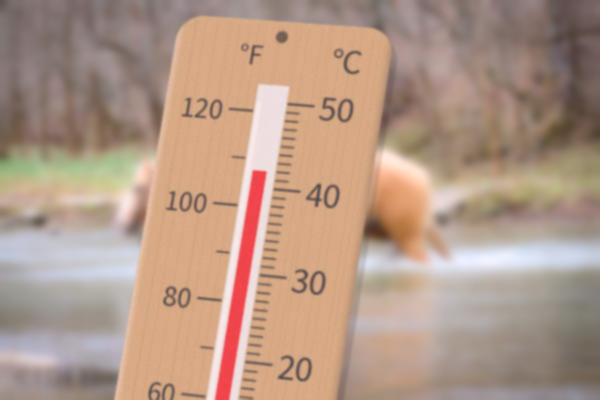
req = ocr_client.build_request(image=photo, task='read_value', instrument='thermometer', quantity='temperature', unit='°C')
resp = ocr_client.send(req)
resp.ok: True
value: 42 °C
